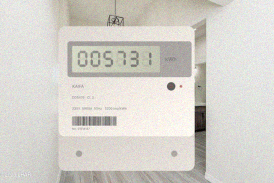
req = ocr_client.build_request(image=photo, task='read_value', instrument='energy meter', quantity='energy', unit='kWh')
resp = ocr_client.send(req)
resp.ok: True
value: 5731 kWh
